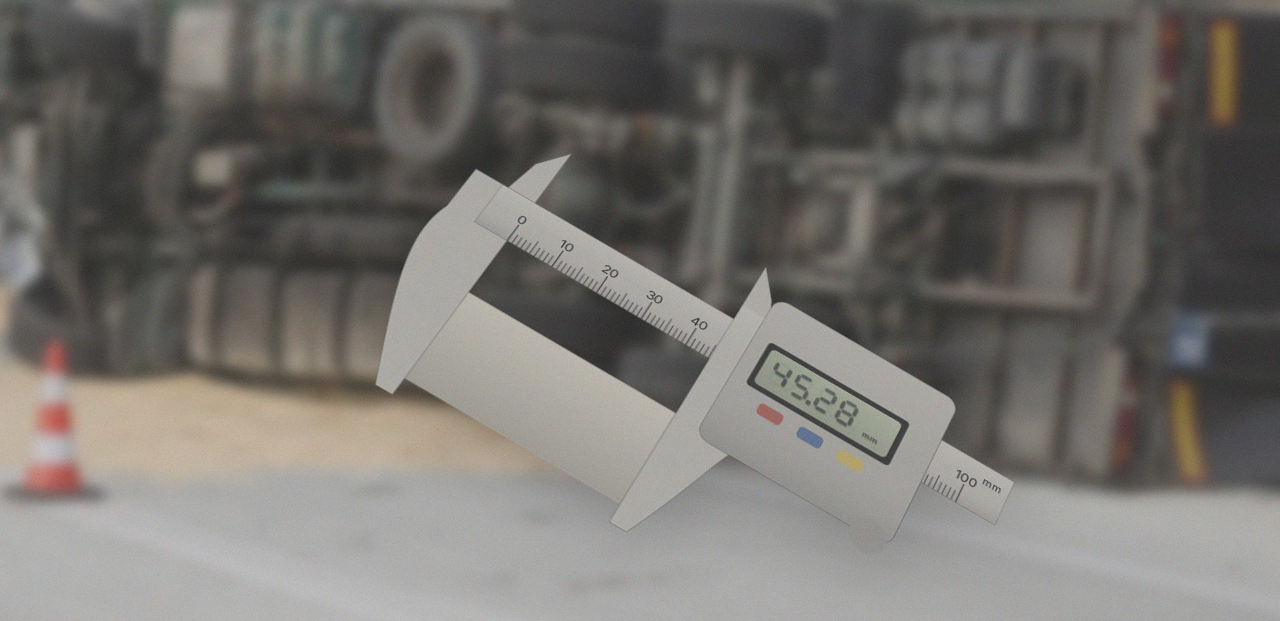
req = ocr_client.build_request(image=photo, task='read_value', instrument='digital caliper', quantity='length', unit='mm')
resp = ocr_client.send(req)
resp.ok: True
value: 45.28 mm
